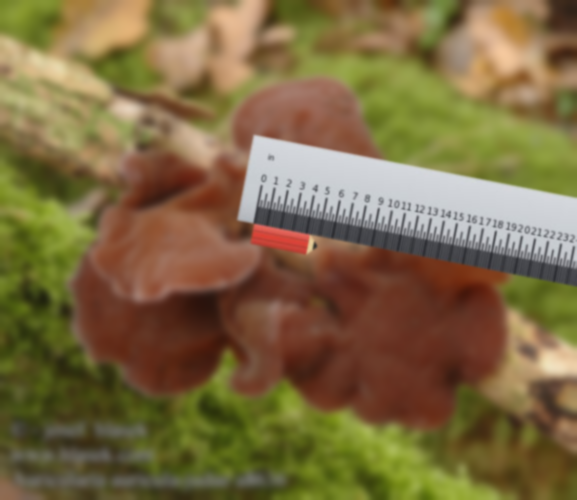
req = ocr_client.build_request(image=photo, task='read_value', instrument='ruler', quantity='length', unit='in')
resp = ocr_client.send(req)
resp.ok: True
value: 5 in
